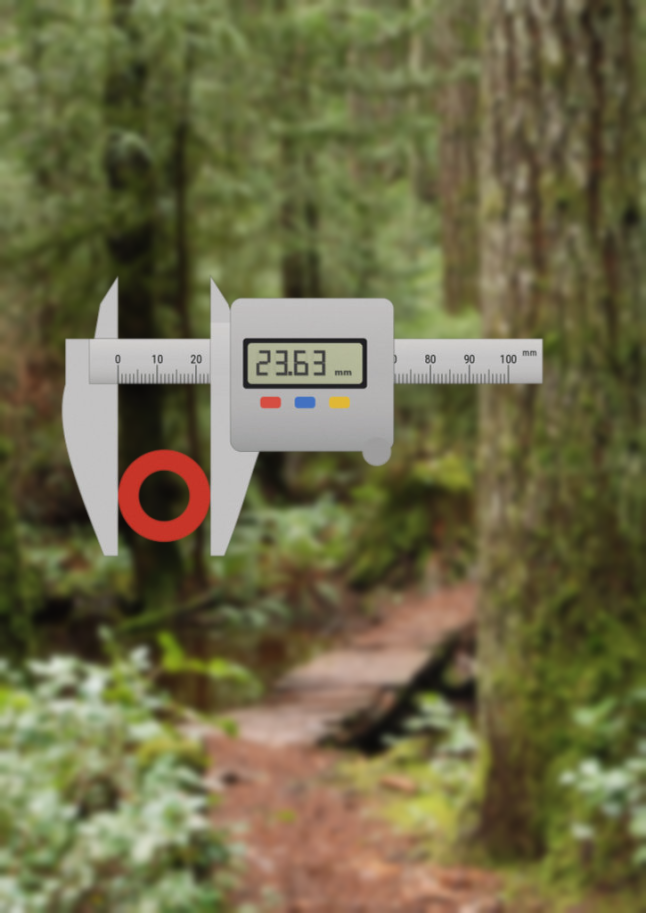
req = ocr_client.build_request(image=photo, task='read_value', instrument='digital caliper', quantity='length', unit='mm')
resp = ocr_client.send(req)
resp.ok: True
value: 23.63 mm
